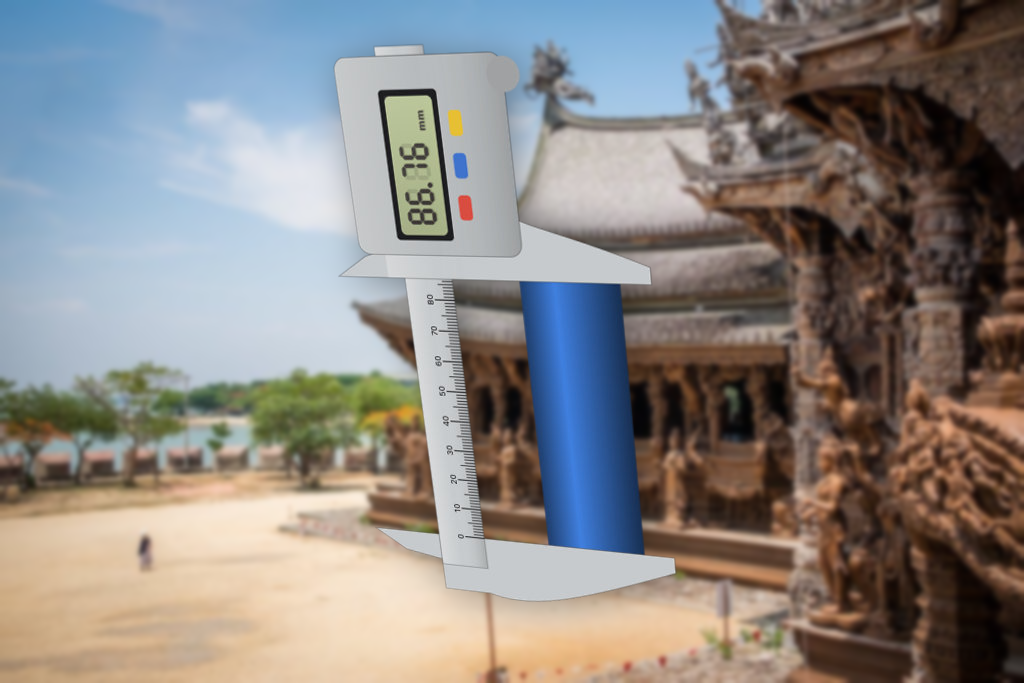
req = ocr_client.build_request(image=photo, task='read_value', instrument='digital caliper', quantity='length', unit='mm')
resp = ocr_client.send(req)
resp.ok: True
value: 86.76 mm
